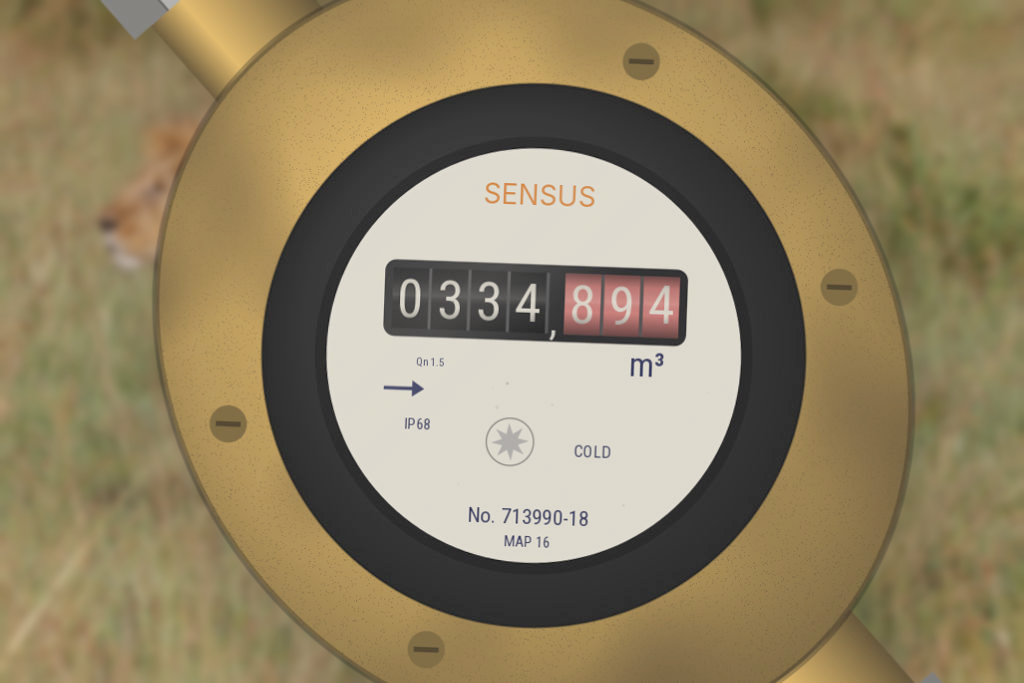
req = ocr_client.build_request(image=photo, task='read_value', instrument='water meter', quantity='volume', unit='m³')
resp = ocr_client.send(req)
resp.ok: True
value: 334.894 m³
